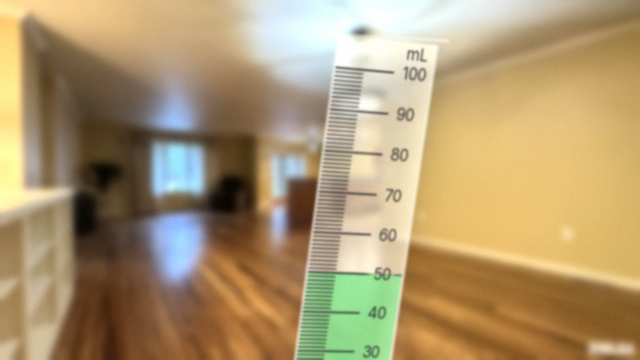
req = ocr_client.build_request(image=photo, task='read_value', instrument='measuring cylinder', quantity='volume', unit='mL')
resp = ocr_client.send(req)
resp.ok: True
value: 50 mL
